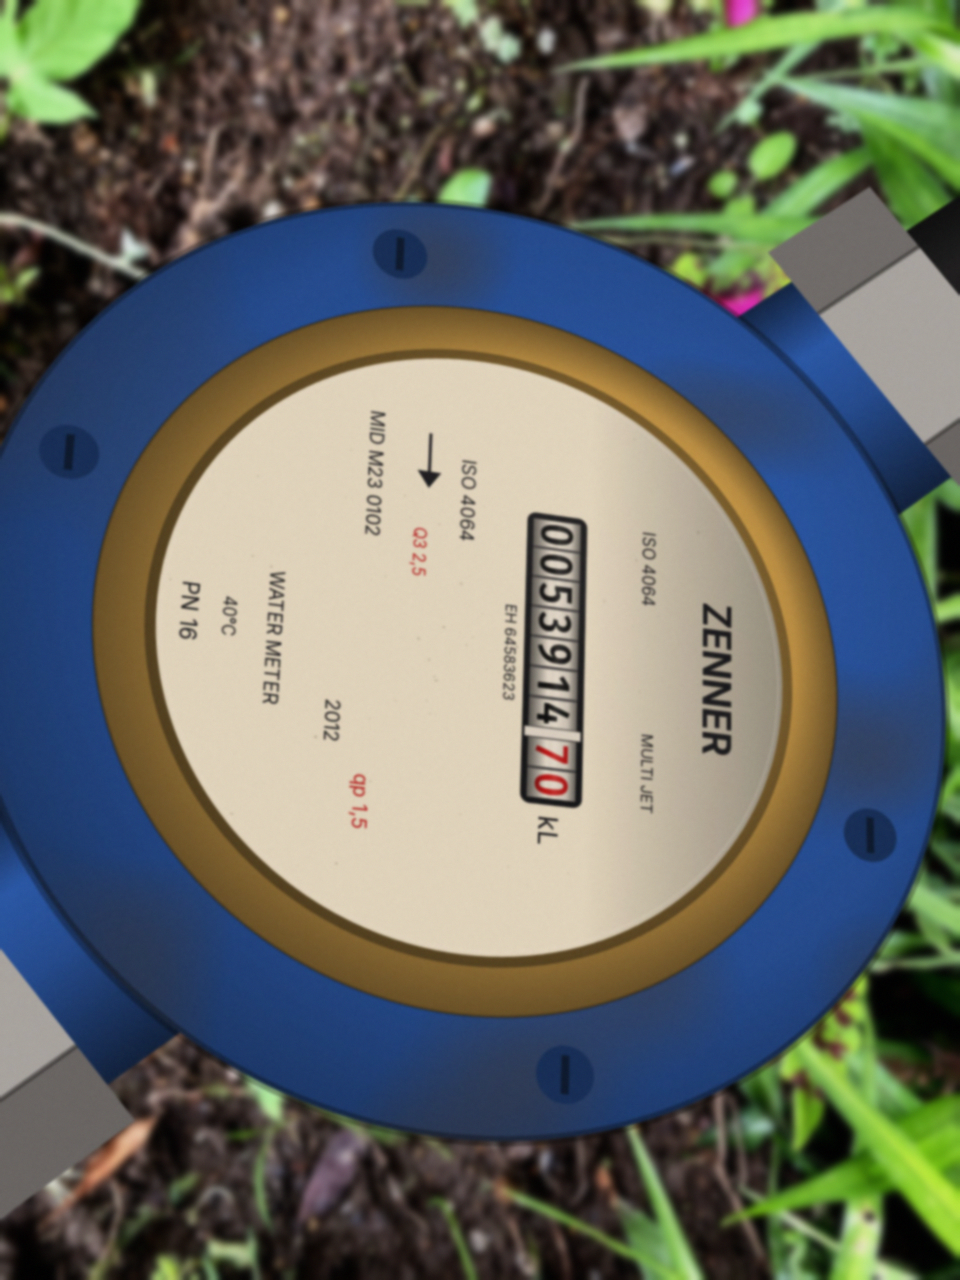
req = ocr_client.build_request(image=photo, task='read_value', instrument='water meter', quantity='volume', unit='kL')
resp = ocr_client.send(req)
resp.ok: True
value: 53914.70 kL
